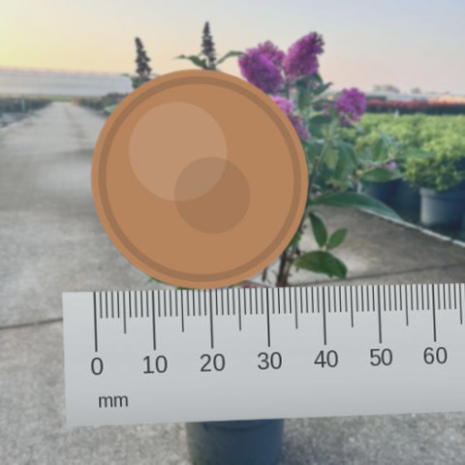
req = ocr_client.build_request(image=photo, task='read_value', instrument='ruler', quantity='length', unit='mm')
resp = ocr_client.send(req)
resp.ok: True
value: 38 mm
